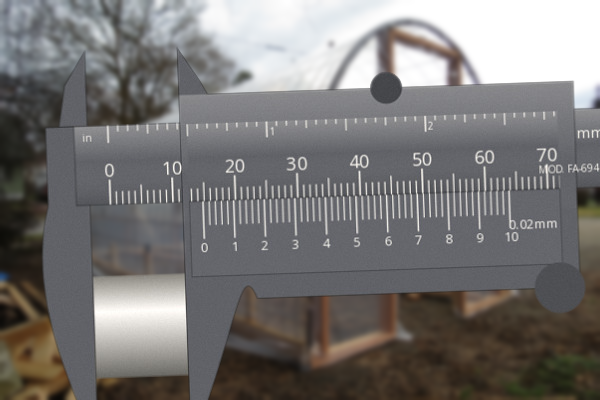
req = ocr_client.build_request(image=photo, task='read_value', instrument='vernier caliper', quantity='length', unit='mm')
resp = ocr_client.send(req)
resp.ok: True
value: 14.8 mm
